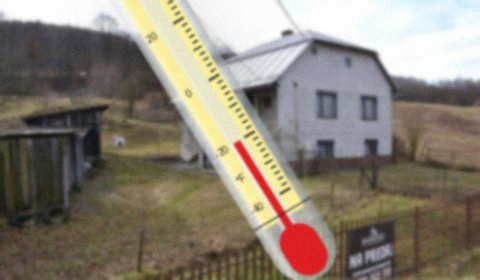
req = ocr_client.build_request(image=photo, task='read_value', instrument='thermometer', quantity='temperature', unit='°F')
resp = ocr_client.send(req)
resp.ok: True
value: -20 °F
